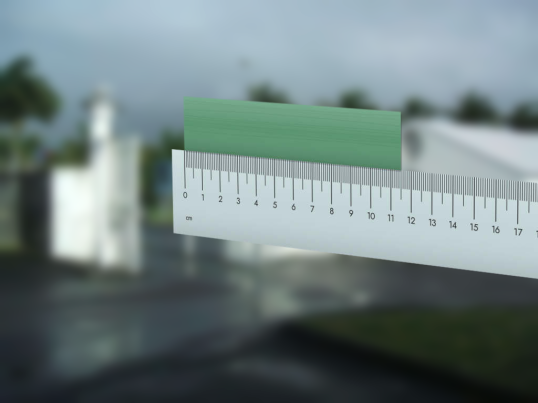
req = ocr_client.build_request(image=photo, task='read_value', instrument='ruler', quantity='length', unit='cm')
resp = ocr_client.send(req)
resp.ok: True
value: 11.5 cm
